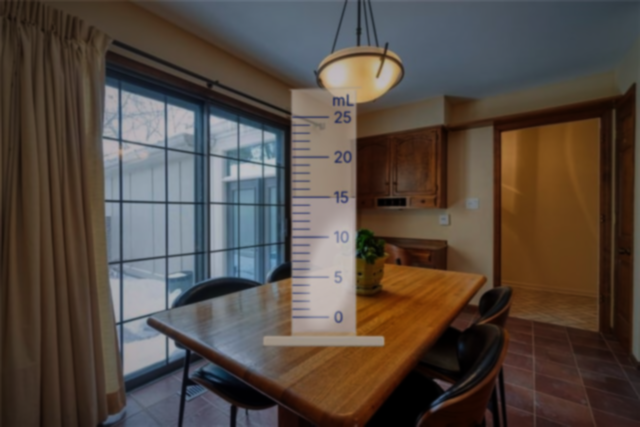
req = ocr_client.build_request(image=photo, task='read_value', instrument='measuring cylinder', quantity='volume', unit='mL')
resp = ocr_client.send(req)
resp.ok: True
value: 15 mL
